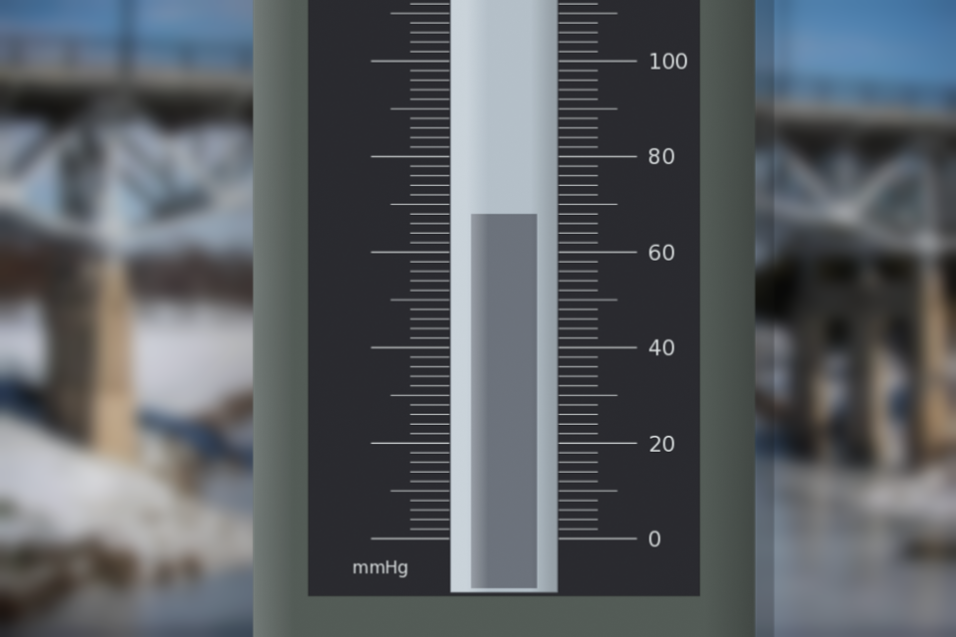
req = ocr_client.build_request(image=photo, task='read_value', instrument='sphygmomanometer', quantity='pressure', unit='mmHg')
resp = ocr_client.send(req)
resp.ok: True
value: 68 mmHg
